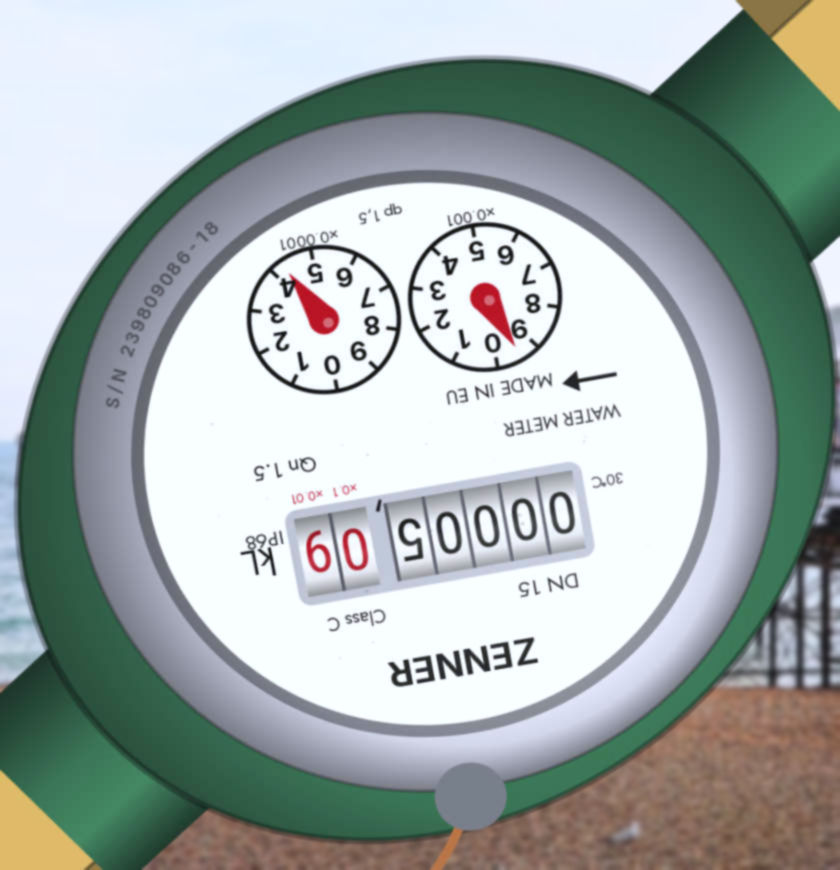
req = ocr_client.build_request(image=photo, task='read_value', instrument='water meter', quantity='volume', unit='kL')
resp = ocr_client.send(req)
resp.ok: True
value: 5.0894 kL
